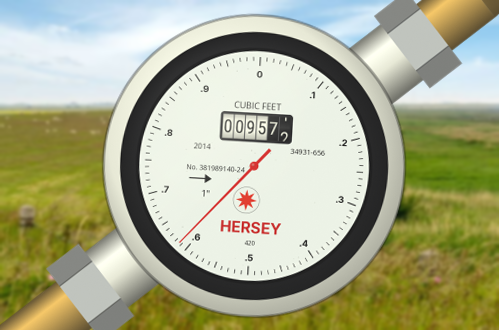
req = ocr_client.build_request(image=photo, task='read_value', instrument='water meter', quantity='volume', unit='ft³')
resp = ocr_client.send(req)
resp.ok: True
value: 9571.61 ft³
